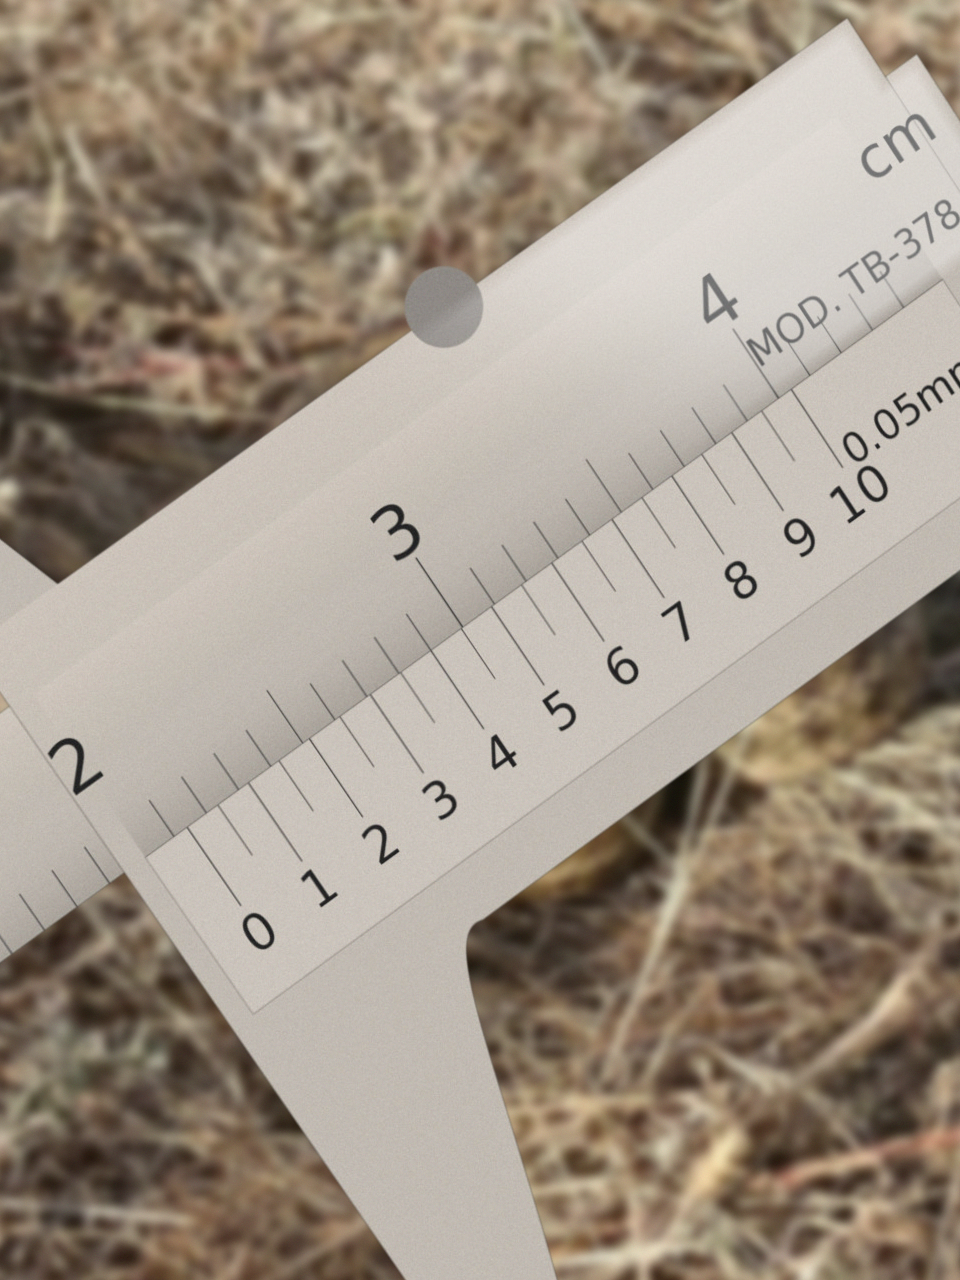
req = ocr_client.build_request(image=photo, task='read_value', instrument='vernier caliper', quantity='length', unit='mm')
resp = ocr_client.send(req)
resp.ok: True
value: 21.40 mm
